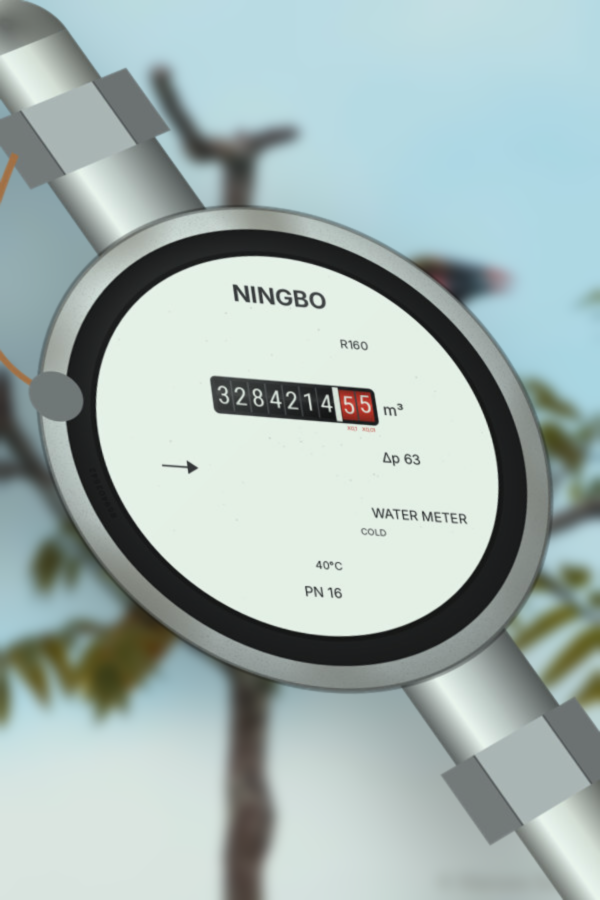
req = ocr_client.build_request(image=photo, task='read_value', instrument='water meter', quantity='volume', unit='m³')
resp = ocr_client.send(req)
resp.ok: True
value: 3284214.55 m³
